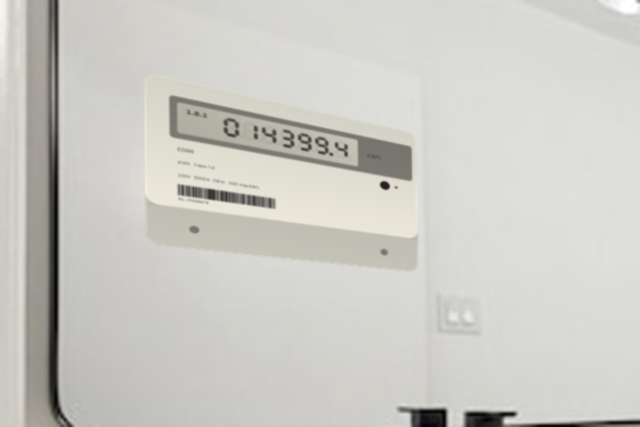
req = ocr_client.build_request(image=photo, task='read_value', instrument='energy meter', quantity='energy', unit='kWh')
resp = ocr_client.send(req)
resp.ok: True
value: 14399.4 kWh
